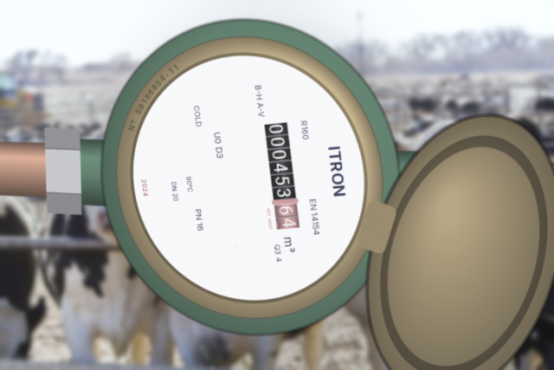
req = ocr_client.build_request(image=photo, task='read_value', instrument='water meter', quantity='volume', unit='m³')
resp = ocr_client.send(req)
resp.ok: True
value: 453.64 m³
